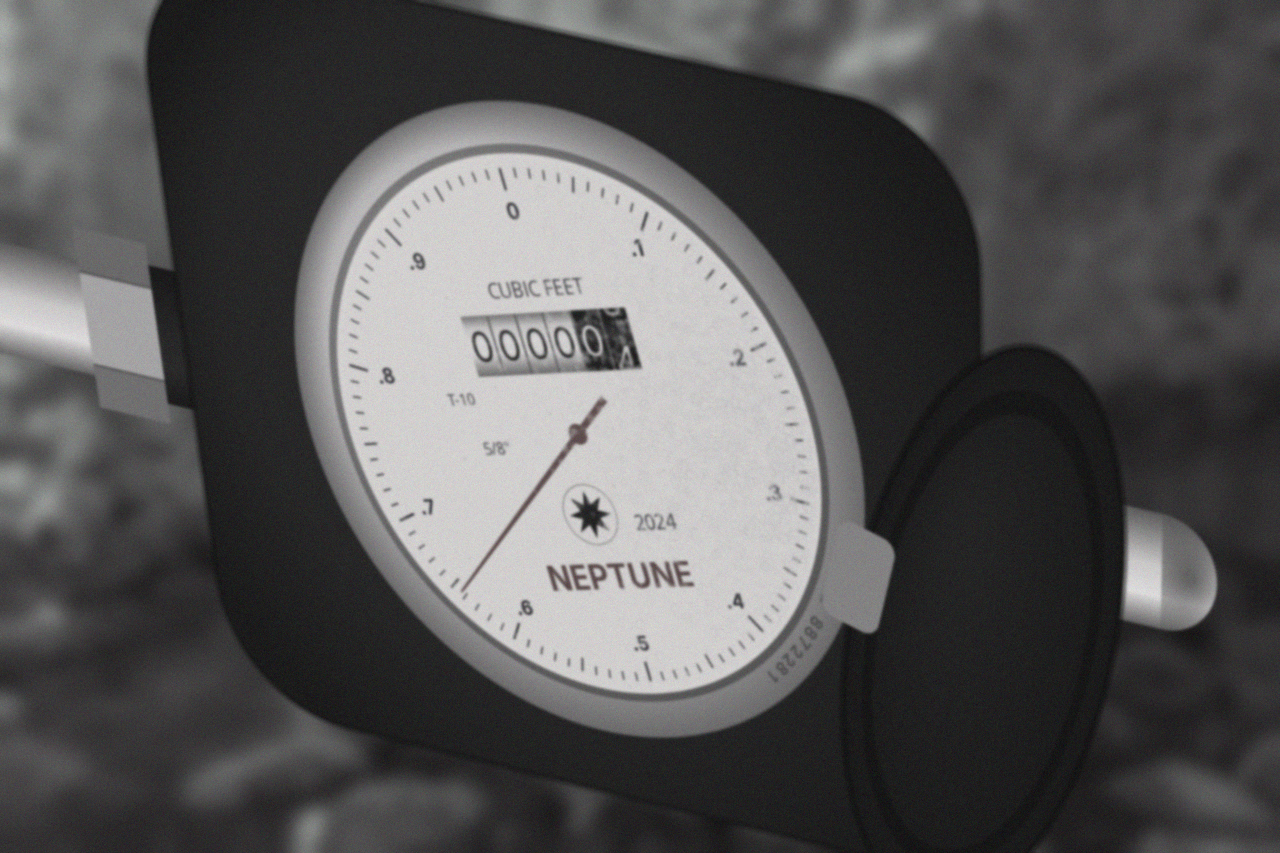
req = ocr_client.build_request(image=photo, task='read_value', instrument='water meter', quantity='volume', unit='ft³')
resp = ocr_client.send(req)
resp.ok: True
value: 3.64 ft³
